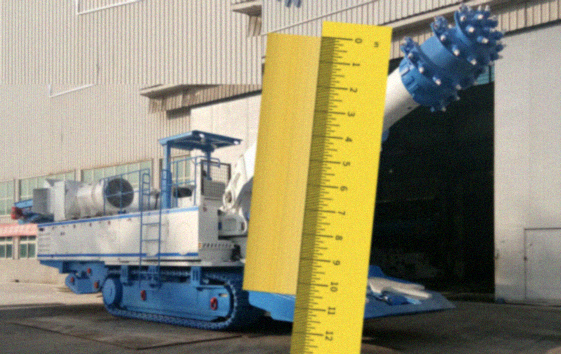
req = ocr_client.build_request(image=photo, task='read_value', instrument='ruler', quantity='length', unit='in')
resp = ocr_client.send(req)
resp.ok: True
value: 10.5 in
